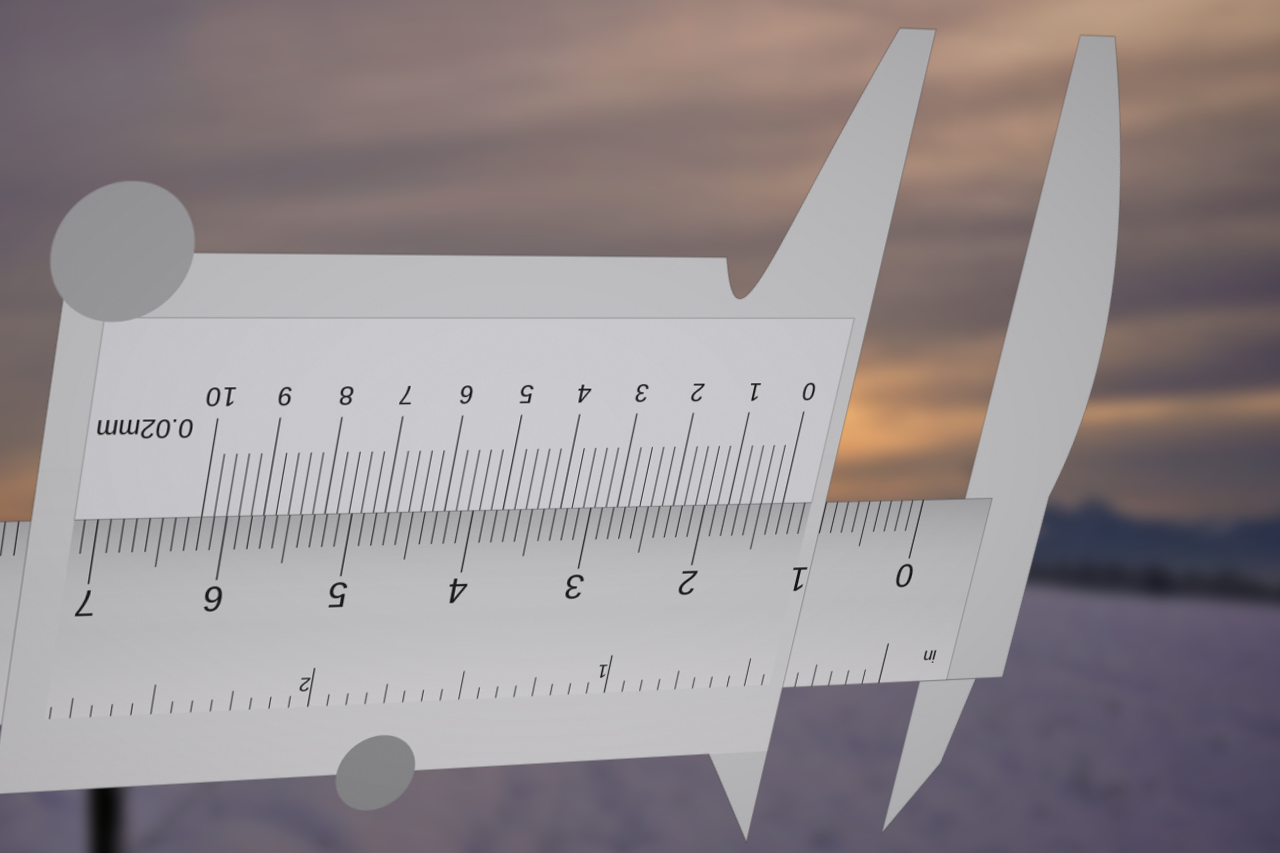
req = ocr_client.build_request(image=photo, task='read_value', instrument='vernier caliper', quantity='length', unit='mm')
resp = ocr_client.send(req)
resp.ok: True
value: 13.0 mm
